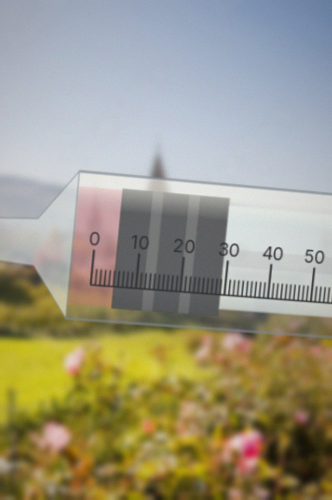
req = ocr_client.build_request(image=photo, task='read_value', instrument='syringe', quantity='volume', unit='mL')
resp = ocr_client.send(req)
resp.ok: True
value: 5 mL
